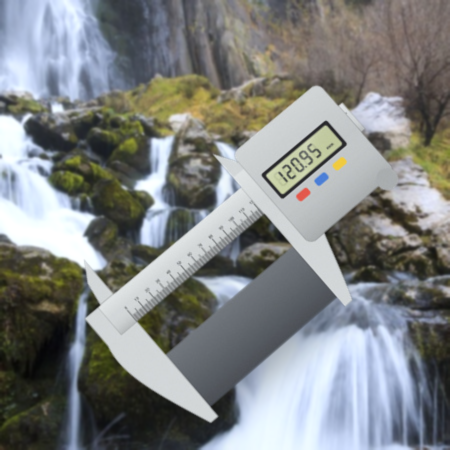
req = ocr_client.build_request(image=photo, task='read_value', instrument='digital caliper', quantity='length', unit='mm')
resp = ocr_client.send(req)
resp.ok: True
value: 120.95 mm
